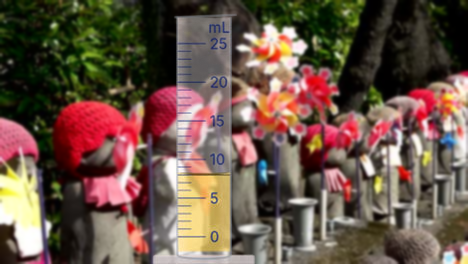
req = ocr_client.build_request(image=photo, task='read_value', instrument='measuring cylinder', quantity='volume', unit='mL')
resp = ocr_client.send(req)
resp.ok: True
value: 8 mL
